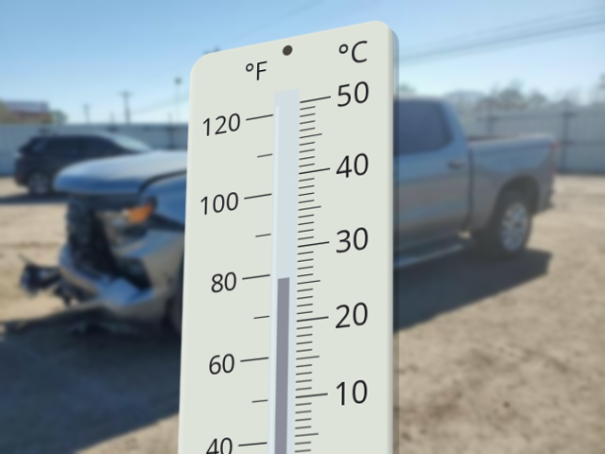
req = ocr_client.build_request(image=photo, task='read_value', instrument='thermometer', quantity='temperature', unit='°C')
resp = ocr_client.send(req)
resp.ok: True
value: 26 °C
